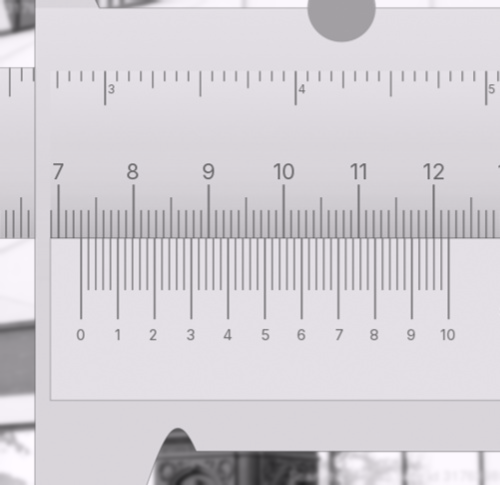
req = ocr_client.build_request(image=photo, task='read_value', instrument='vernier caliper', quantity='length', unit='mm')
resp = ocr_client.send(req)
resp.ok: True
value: 73.0 mm
